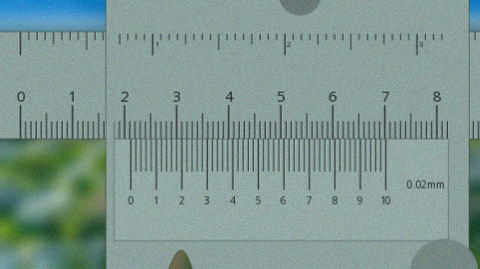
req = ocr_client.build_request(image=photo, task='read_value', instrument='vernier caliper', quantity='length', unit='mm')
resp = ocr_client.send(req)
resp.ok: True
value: 21.2 mm
